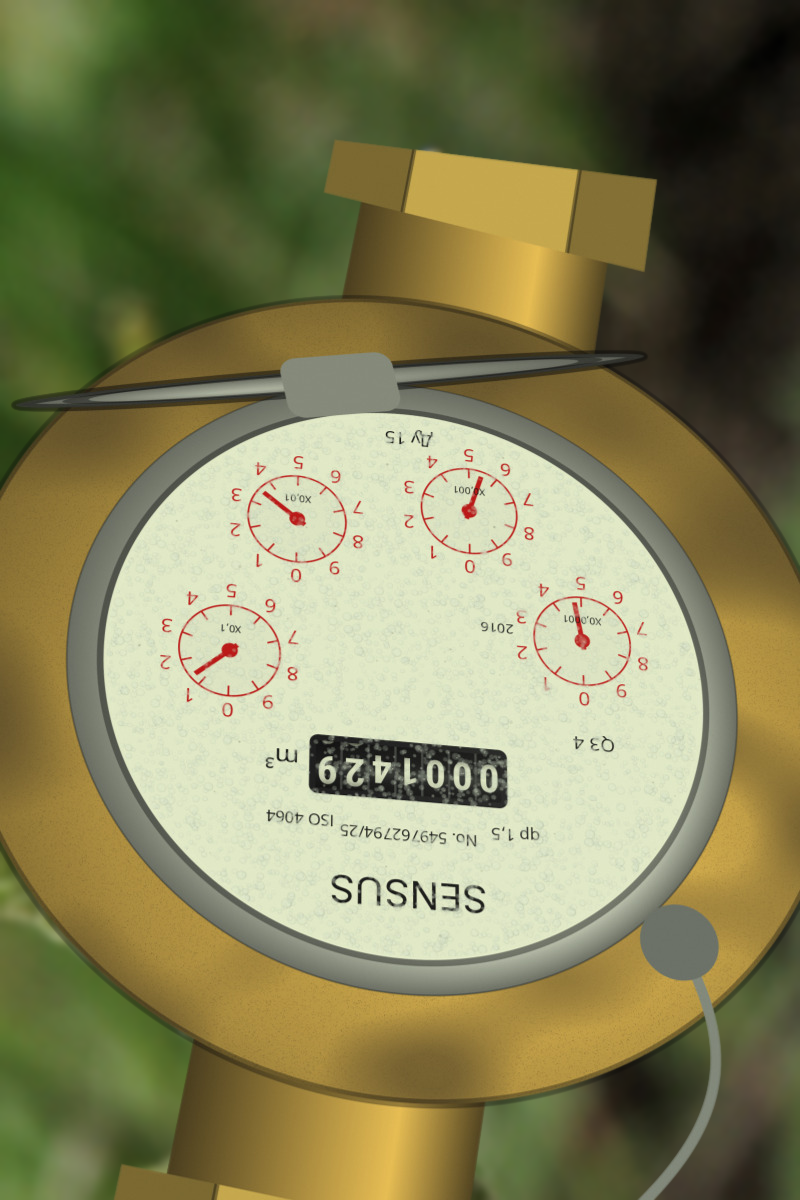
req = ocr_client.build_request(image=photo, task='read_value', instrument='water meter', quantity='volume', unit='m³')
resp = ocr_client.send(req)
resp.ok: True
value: 1429.1354 m³
